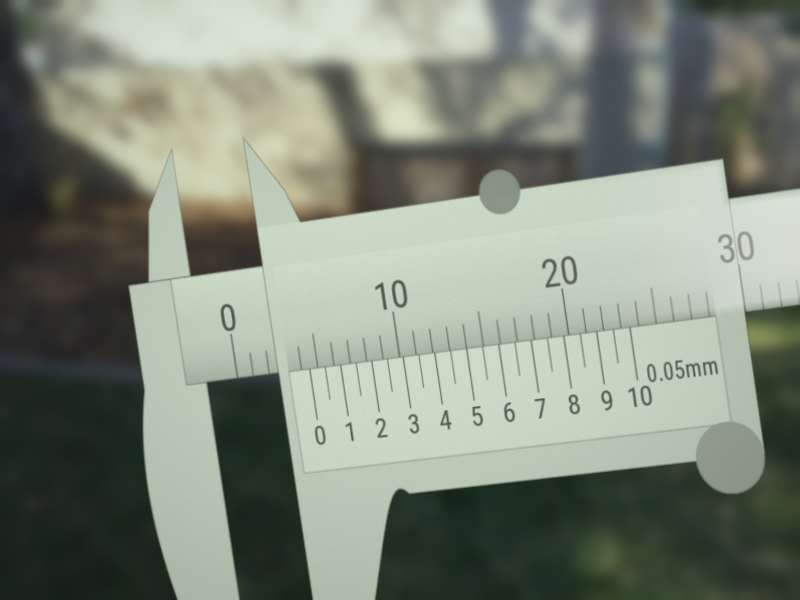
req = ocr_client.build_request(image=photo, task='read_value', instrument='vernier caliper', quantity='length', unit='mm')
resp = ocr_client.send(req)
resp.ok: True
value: 4.5 mm
